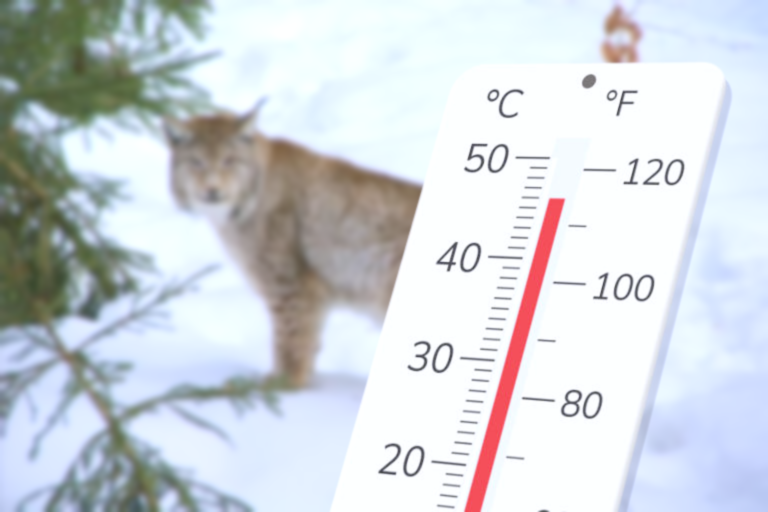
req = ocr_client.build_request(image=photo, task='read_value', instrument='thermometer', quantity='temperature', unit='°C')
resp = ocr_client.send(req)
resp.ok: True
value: 46 °C
